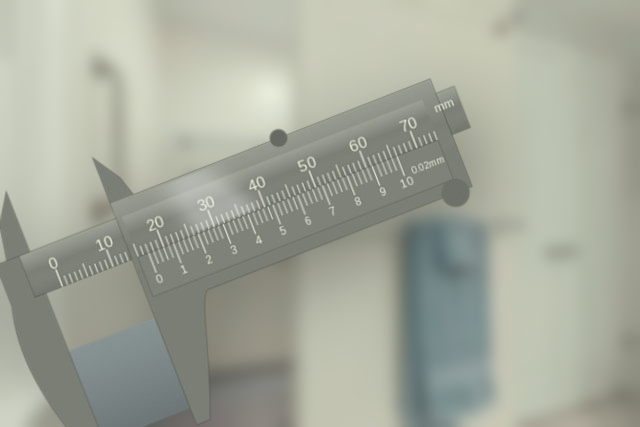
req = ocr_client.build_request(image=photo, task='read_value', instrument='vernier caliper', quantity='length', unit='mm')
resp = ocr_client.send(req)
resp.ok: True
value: 17.0 mm
